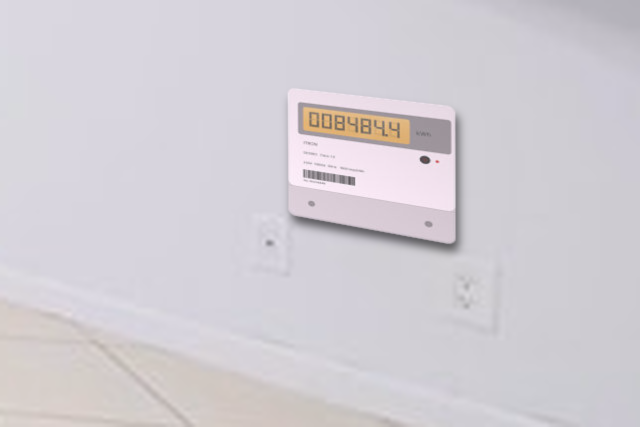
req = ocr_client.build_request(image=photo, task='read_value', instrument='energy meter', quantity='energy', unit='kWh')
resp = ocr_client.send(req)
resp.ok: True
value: 8484.4 kWh
